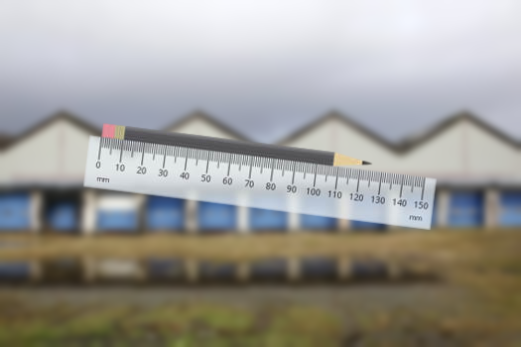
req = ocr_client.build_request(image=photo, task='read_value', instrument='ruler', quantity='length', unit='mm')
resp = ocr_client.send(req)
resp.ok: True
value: 125 mm
